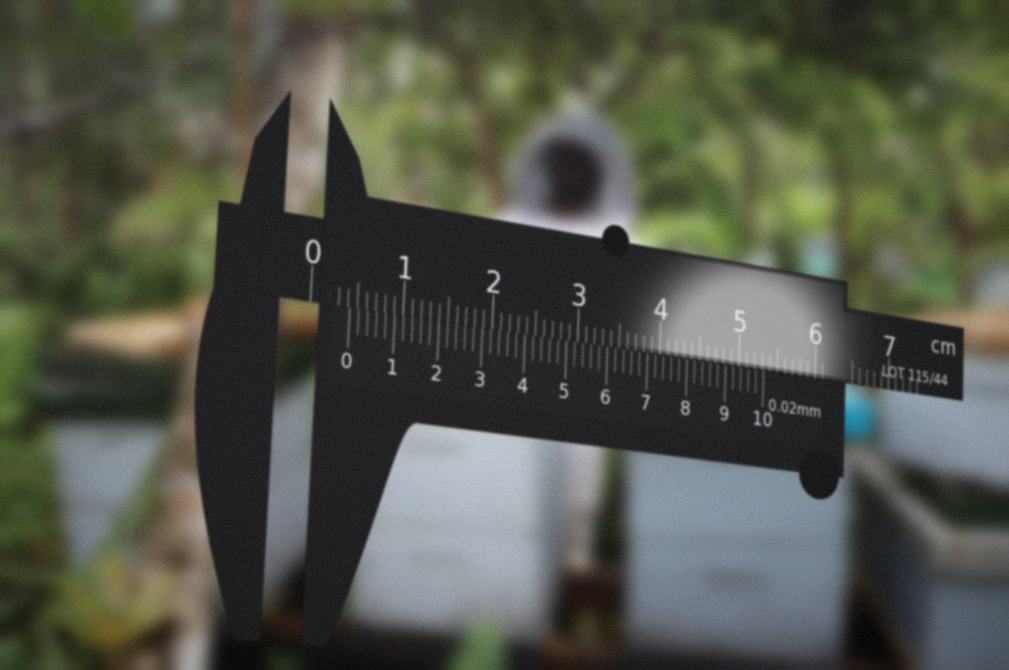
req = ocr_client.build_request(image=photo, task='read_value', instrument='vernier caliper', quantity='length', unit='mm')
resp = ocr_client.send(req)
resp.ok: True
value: 4.2 mm
